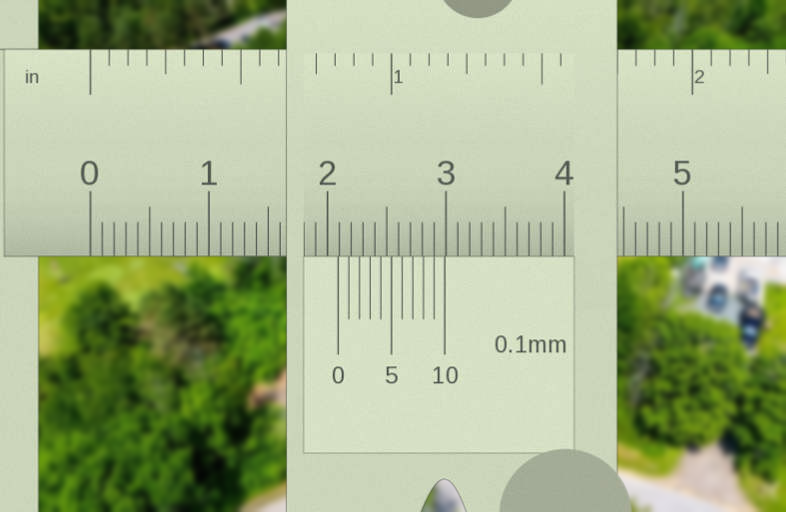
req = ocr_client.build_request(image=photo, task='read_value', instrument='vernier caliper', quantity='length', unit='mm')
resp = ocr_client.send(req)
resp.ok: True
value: 20.9 mm
